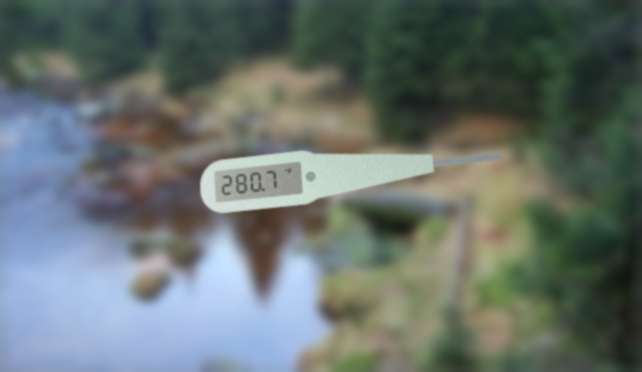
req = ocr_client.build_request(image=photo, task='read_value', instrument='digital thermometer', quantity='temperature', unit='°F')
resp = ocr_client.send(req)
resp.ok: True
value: 280.7 °F
